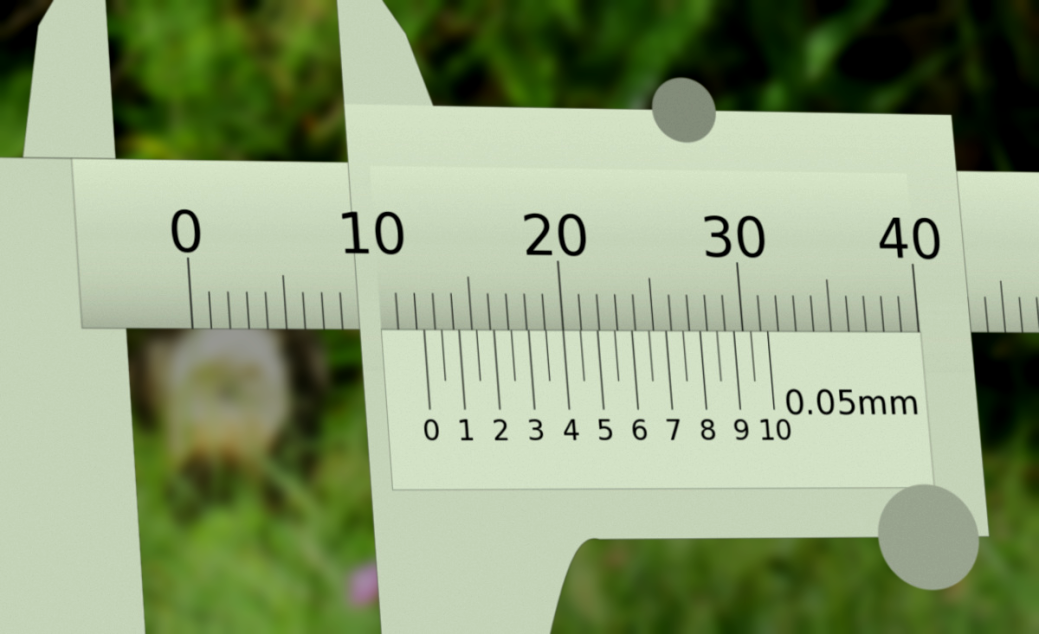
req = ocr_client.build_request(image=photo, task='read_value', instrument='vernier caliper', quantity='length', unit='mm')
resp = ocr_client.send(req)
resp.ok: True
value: 12.4 mm
